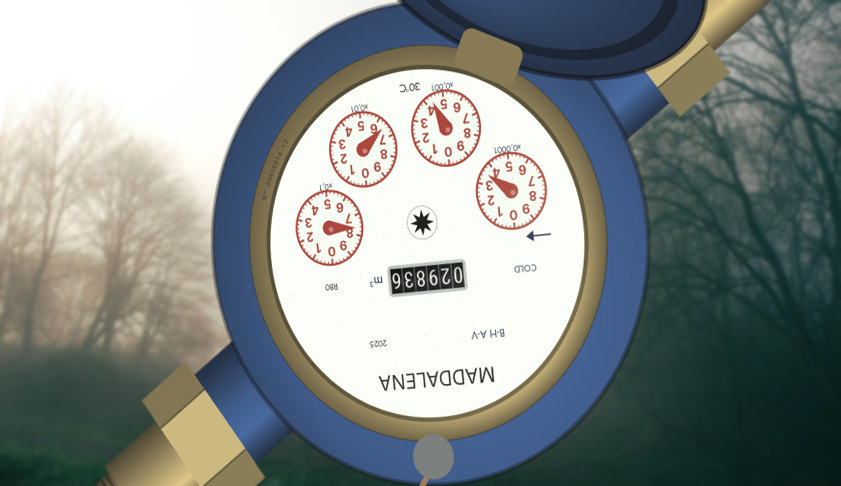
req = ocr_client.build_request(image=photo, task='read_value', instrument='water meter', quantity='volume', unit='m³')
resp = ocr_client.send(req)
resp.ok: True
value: 29836.7643 m³
